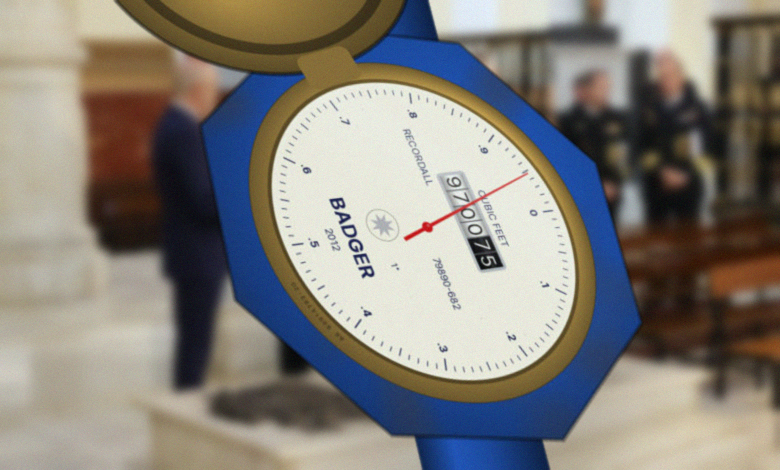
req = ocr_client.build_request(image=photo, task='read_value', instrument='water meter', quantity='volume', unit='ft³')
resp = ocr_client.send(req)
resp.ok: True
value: 970074.95 ft³
